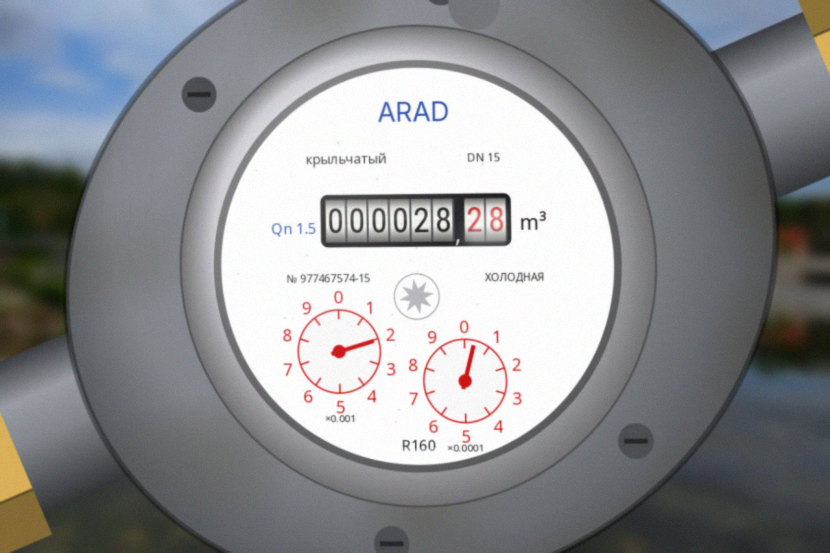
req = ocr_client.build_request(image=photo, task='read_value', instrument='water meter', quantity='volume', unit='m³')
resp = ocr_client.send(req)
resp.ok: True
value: 28.2820 m³
